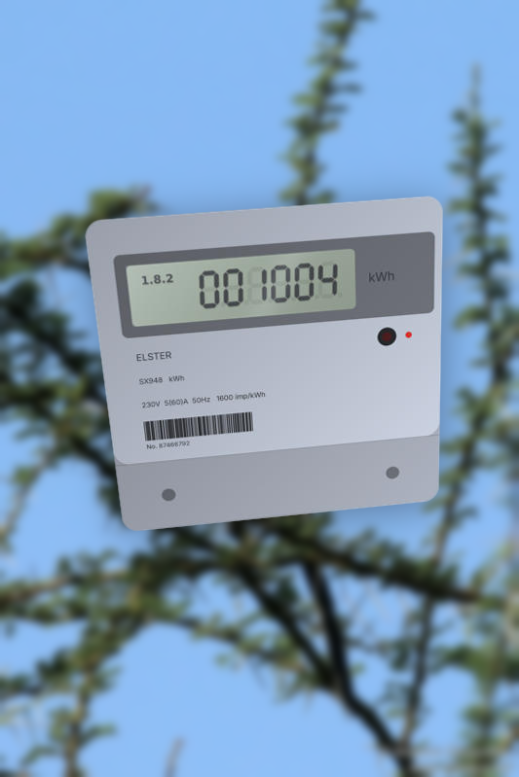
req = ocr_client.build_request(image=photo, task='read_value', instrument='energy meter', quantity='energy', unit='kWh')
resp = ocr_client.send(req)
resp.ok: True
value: 1004 kWh
